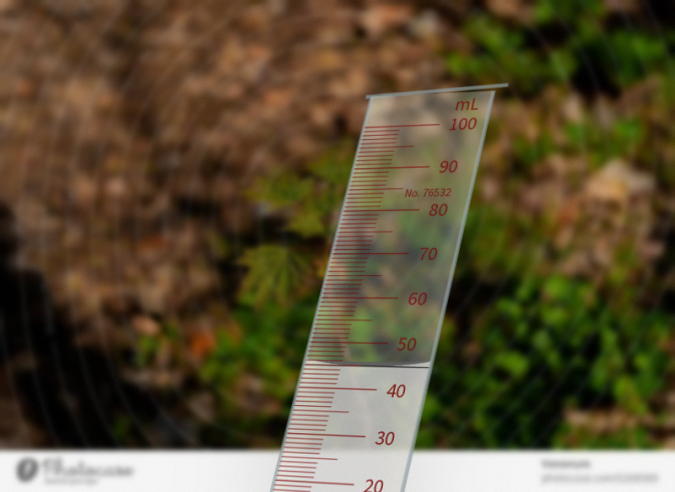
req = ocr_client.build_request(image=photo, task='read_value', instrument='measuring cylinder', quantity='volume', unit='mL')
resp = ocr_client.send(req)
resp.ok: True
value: 45 mL
